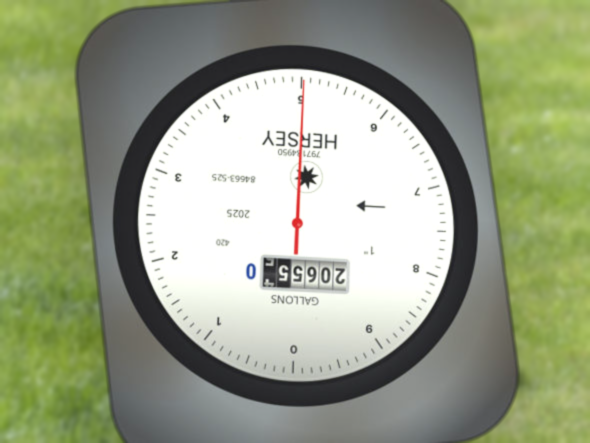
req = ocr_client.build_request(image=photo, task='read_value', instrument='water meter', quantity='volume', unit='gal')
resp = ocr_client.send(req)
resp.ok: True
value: 2065545.0 gal
